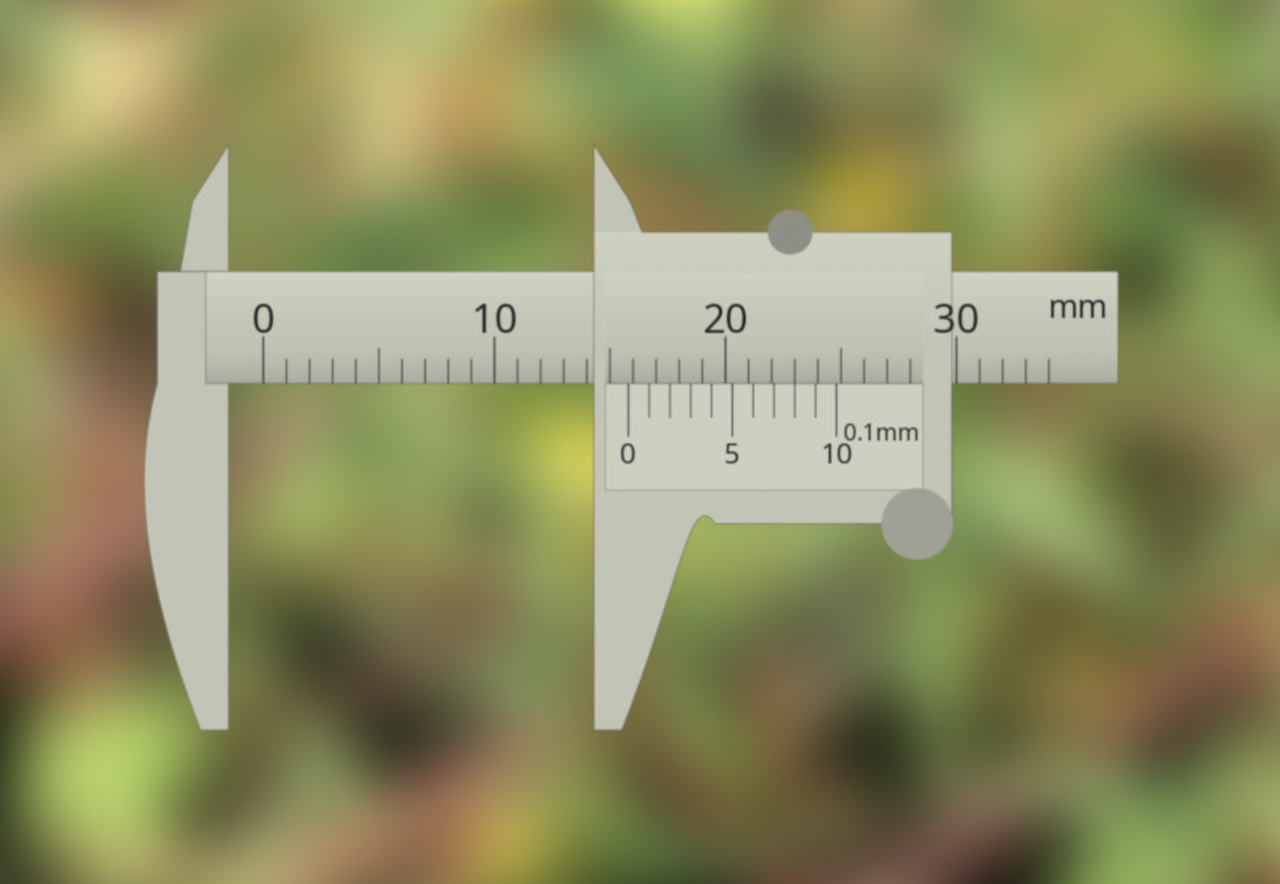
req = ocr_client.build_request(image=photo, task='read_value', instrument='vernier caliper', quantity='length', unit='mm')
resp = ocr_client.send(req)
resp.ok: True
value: 15.8 mm
